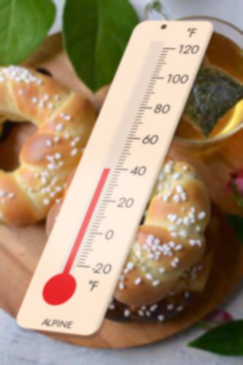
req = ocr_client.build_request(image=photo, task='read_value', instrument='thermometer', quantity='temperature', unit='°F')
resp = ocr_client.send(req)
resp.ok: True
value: 40 °F
